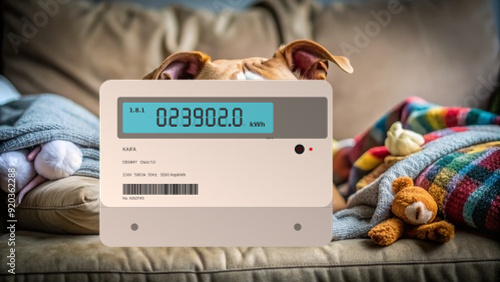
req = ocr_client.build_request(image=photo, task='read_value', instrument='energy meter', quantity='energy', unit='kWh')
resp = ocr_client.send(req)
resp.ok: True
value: 23902.0 kWh
